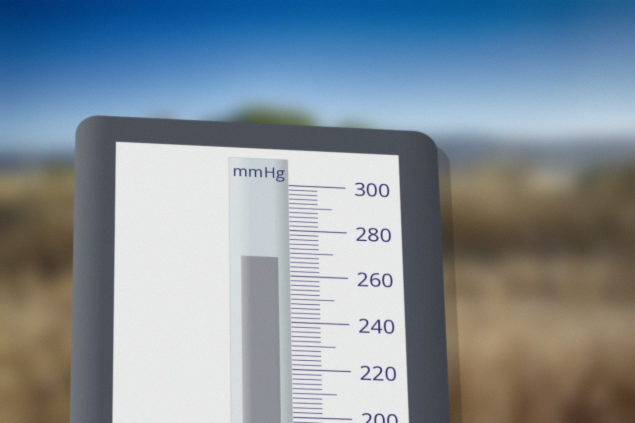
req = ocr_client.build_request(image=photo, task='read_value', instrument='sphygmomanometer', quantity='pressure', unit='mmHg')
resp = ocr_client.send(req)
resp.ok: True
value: 268 mmHg
